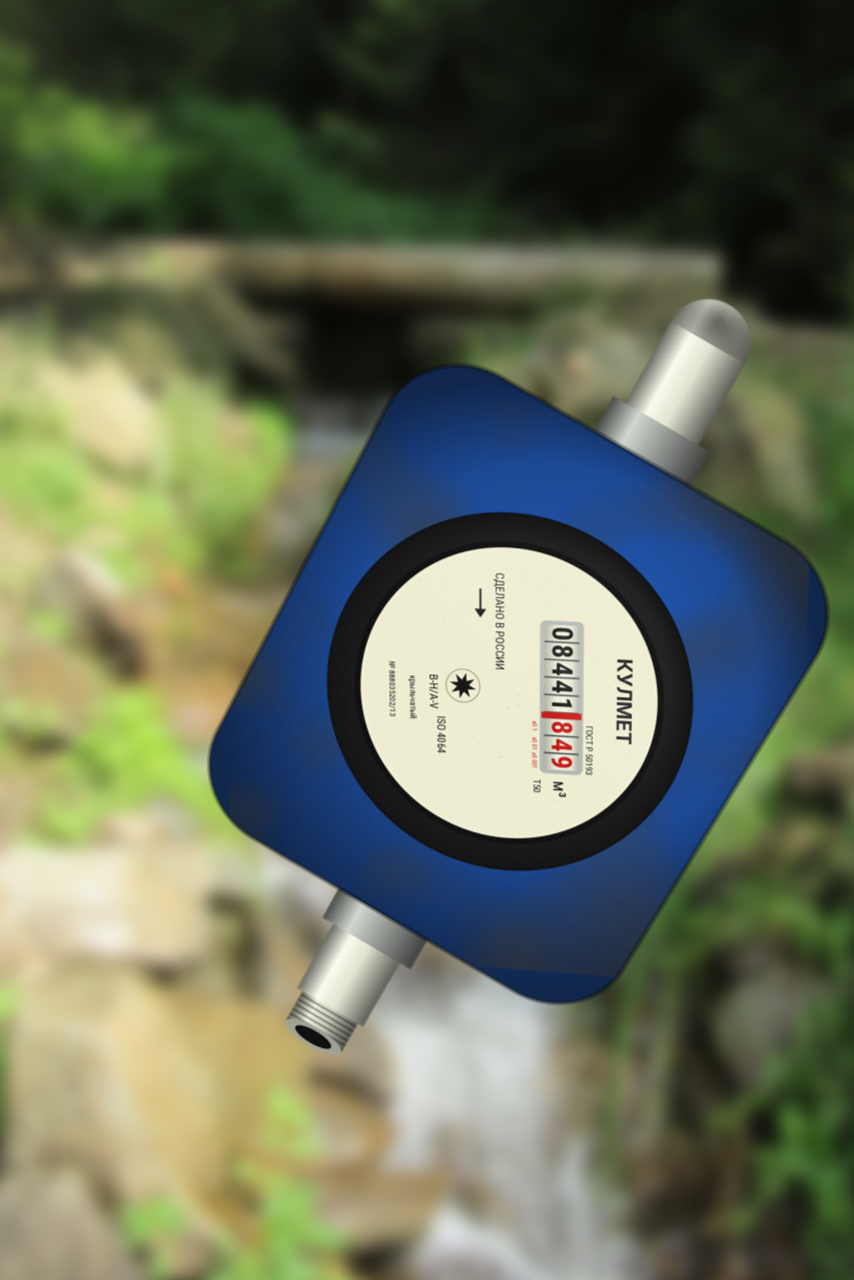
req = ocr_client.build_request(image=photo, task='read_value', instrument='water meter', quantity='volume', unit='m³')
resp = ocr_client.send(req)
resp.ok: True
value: 8441.849 m³
